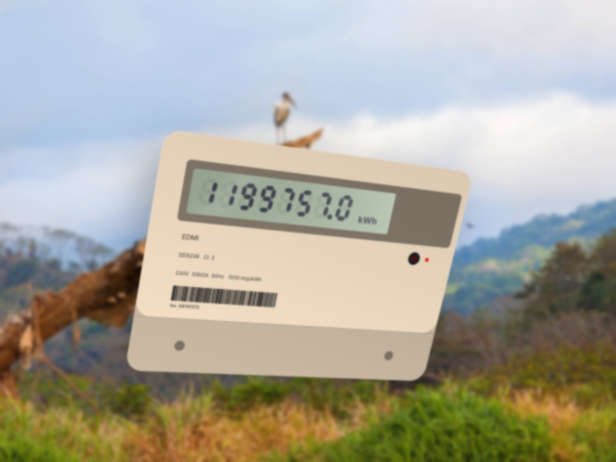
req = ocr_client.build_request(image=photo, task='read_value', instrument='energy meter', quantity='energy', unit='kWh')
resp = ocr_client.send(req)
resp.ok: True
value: 1199757.0 kWh
